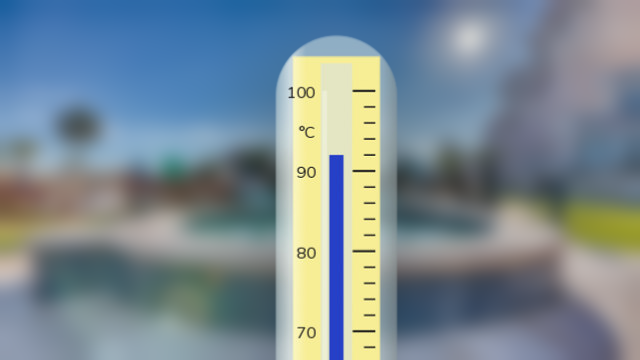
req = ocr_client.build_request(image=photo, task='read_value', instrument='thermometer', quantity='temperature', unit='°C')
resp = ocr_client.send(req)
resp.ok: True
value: 92 °C
